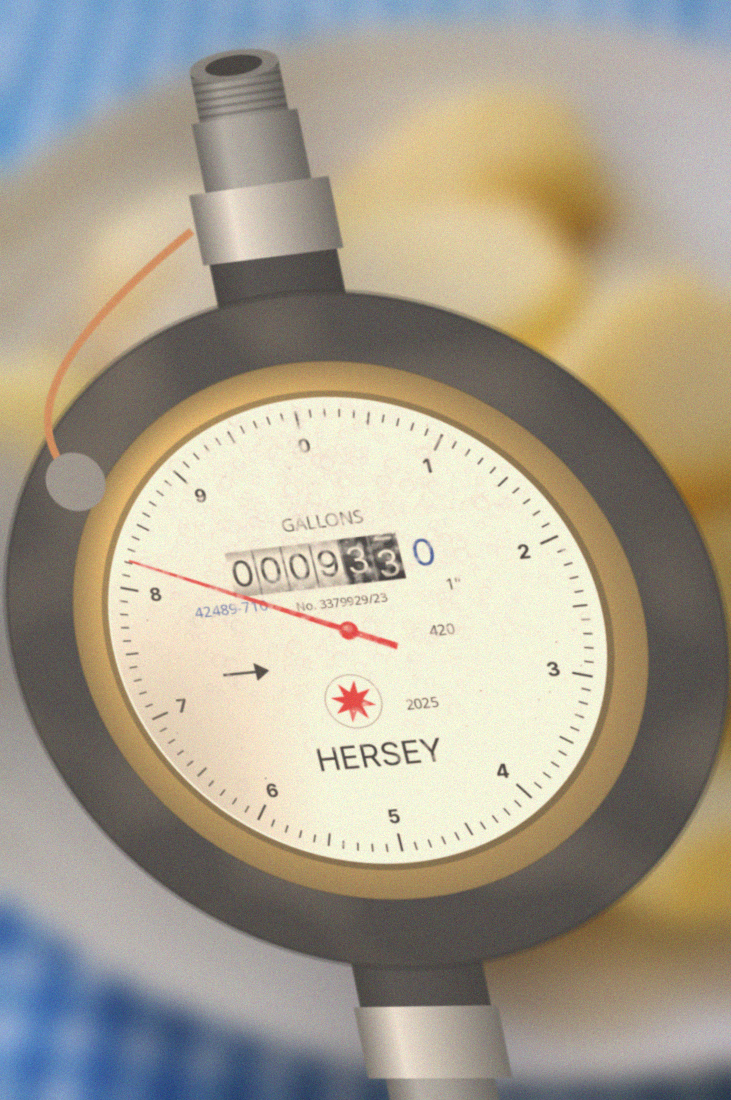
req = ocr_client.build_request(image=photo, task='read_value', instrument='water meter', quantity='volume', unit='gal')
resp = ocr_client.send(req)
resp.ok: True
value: 9328.2 gal
